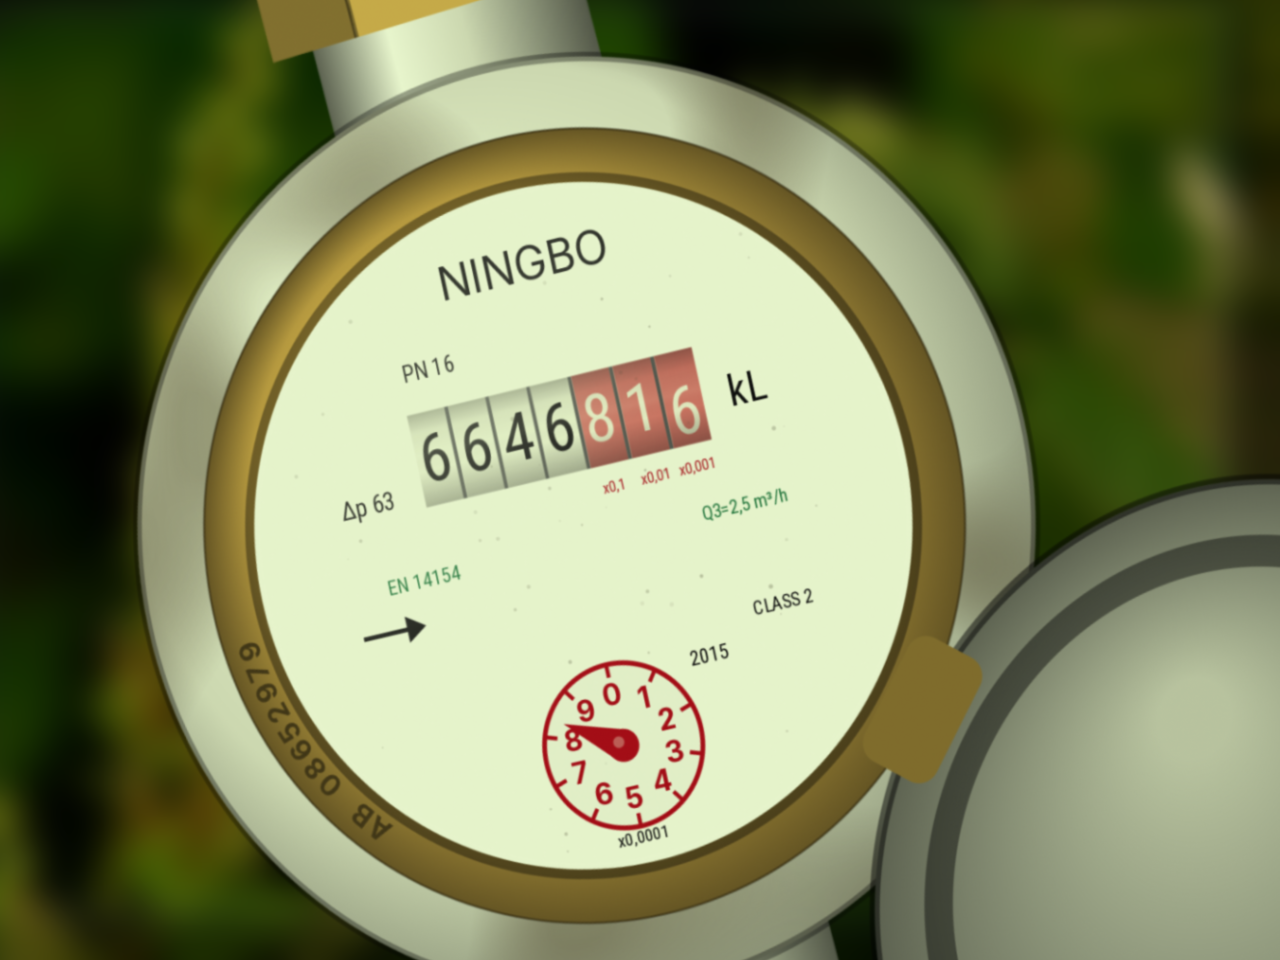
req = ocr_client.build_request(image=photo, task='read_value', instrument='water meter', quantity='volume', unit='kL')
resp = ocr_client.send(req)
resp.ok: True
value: 6646.8158 kL
